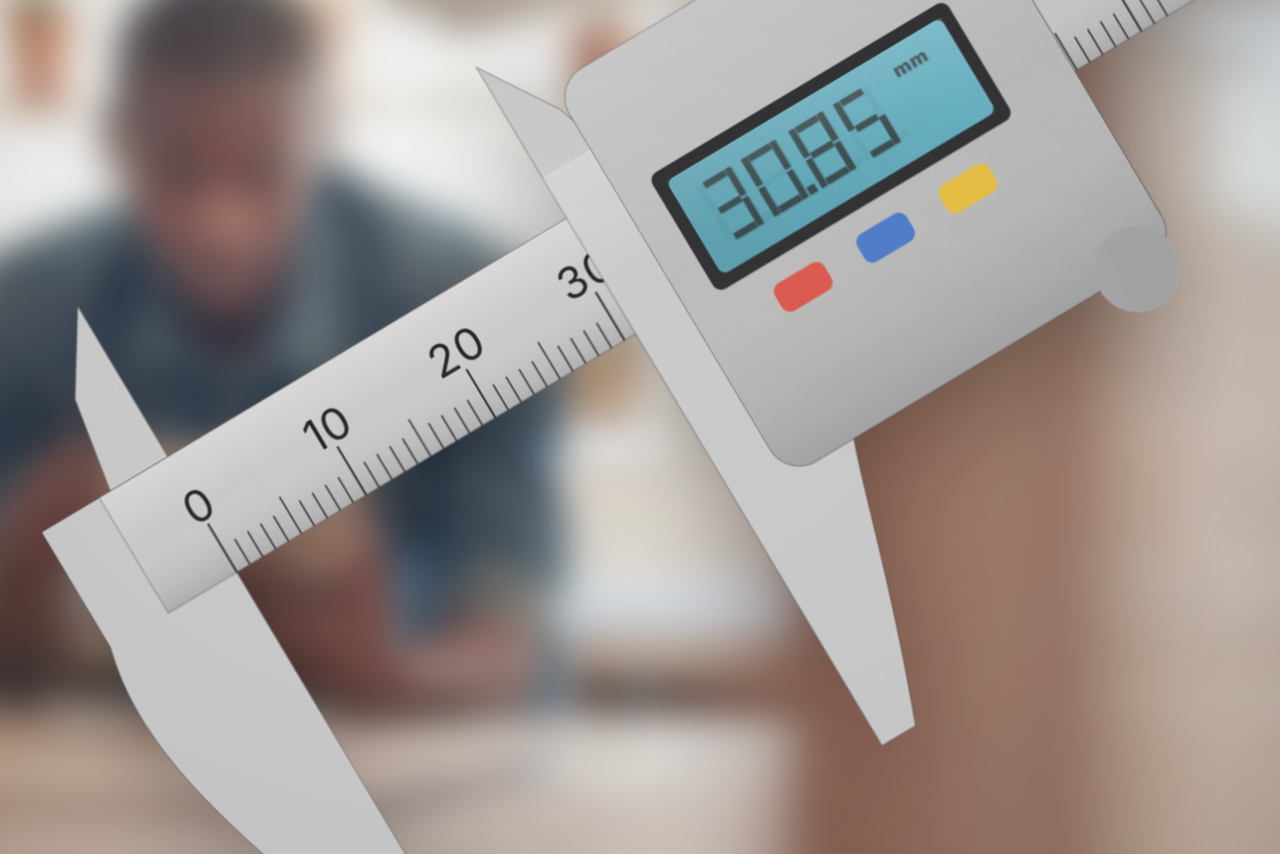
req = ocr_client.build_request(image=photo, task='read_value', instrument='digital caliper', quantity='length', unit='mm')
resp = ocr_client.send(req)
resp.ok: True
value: 30.85 mm
